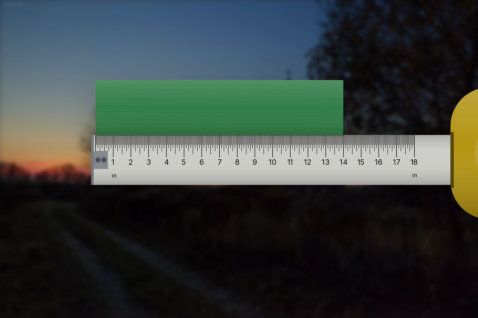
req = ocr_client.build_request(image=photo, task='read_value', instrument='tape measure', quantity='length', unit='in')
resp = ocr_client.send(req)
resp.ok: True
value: 14 in
